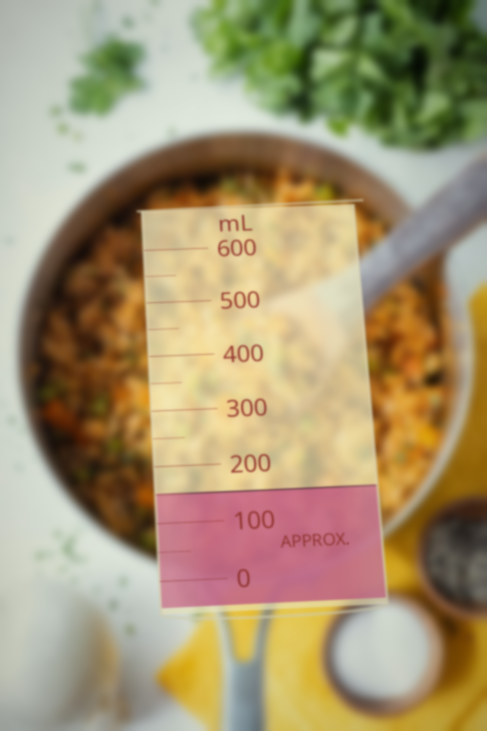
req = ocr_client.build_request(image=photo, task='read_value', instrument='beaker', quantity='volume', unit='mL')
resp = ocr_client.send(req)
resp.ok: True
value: 150 mL
